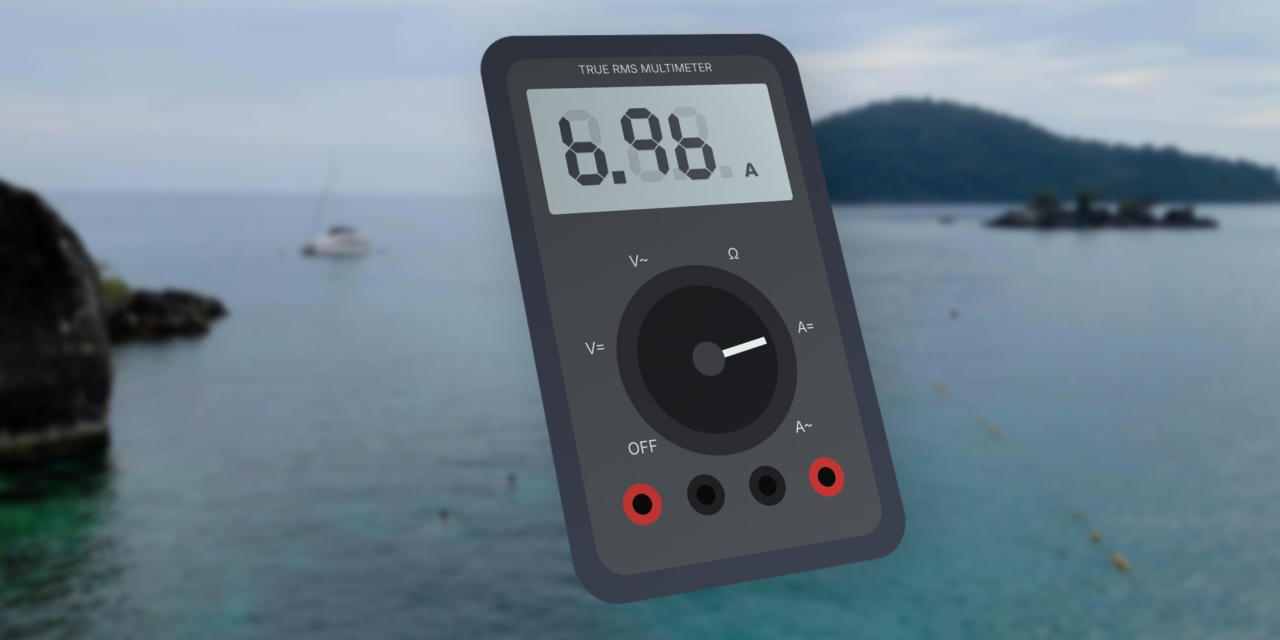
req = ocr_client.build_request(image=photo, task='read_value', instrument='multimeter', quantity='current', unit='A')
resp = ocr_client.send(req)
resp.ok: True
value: 6.96 A
